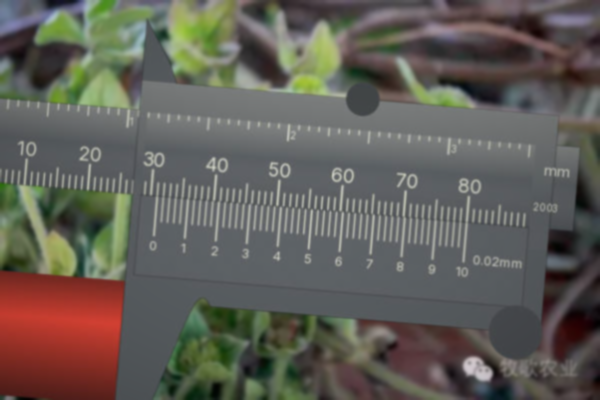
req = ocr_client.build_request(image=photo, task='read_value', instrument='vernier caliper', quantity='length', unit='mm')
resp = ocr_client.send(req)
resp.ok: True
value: 31.0 mm
